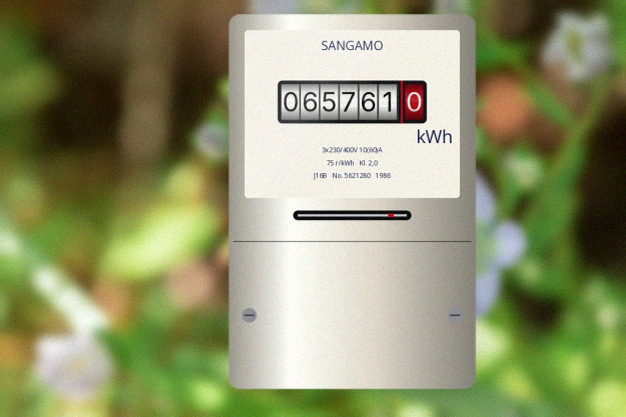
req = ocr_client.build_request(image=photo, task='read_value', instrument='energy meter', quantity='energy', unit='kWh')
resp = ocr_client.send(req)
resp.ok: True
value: 65761.0 kWh
